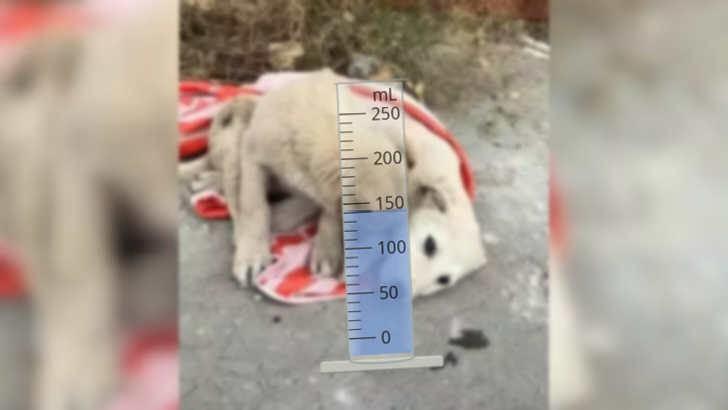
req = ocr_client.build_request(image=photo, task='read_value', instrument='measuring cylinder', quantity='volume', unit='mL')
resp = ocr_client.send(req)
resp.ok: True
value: 140 mL
